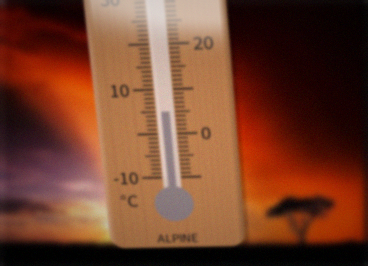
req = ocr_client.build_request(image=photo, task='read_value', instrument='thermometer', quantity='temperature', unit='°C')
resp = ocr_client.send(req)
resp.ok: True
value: 5 °C
